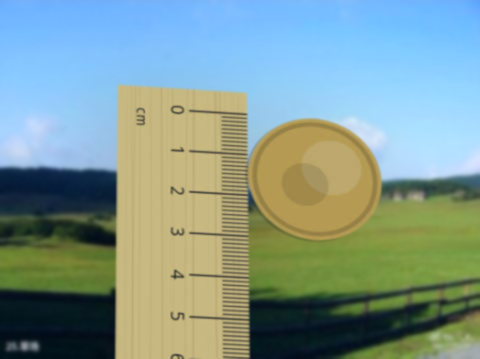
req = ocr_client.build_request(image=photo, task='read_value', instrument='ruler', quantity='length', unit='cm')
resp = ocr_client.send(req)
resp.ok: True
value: 3 cm
